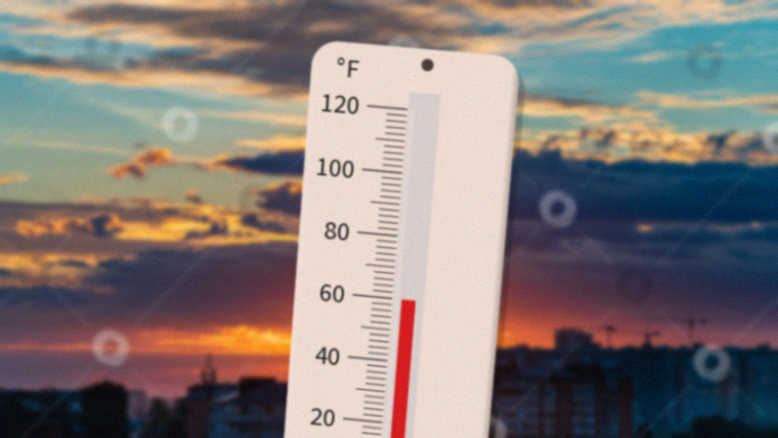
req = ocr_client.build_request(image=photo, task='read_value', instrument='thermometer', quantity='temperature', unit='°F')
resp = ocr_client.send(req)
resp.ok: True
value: 60 °F
